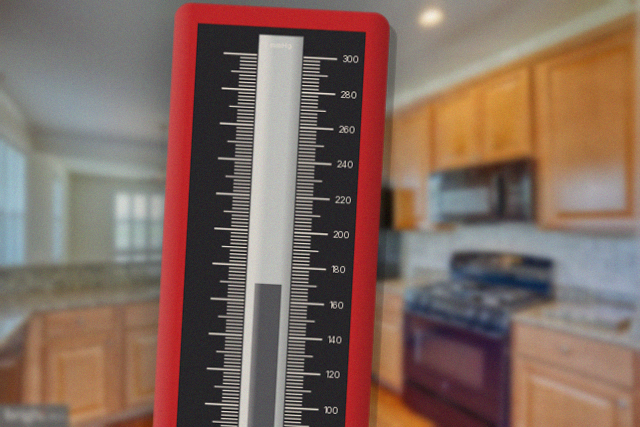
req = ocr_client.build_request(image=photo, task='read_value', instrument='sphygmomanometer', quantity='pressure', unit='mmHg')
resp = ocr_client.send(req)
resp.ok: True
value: 170 mmHg
